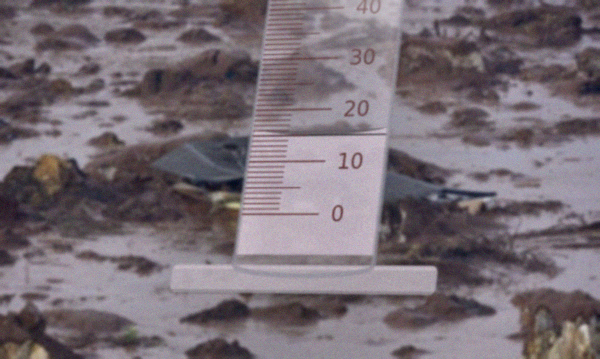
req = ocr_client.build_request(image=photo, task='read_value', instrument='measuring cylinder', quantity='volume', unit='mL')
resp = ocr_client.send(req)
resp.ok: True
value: 15 mL
